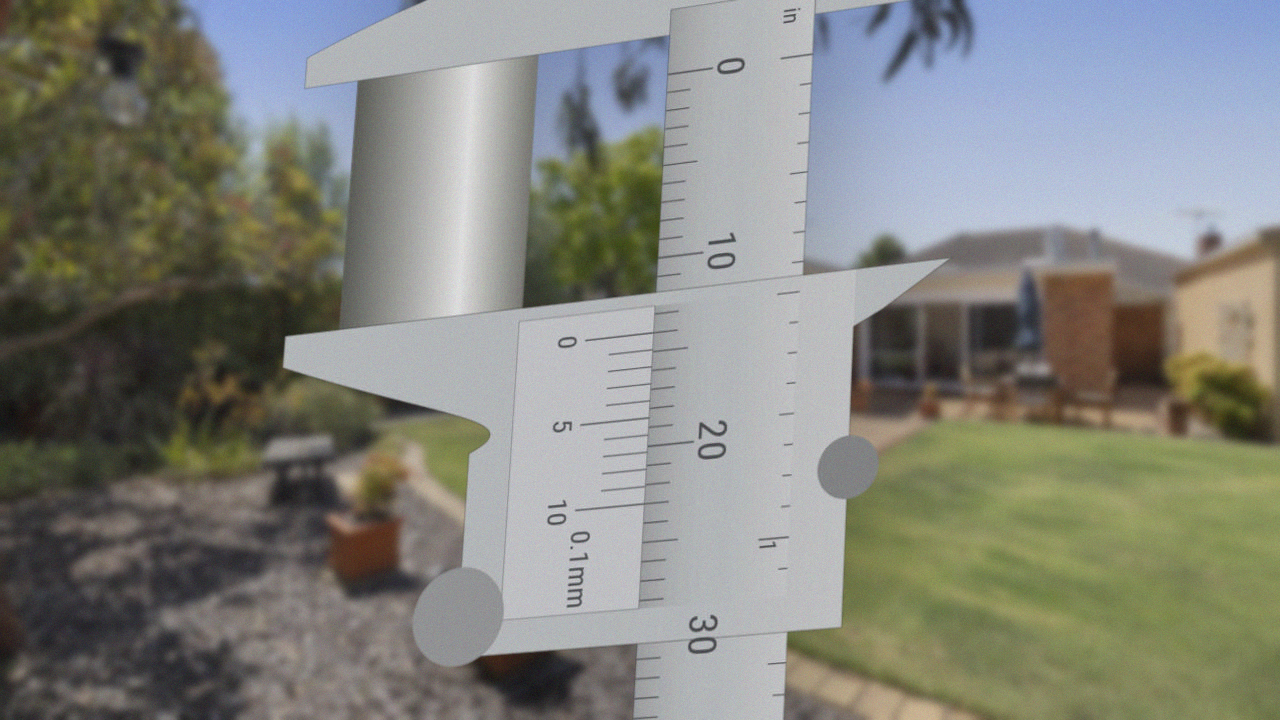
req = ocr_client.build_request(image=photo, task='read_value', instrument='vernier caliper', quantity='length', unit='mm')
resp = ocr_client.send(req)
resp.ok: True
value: 14.0 mm
